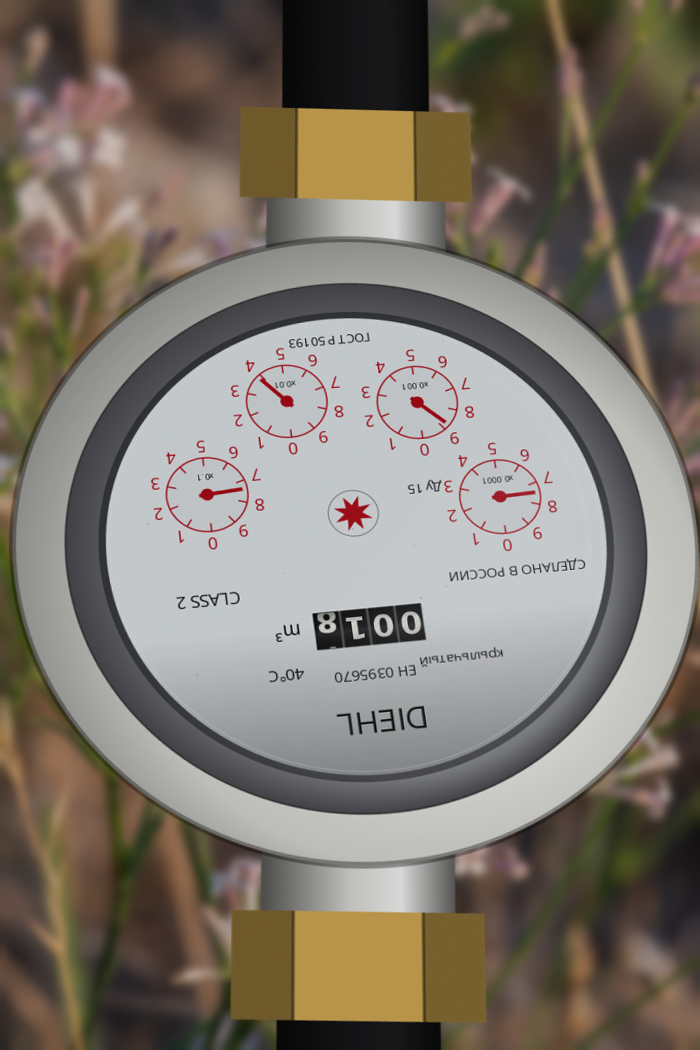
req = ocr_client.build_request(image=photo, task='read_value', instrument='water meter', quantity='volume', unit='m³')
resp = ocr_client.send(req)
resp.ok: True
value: 17.7387 m³
